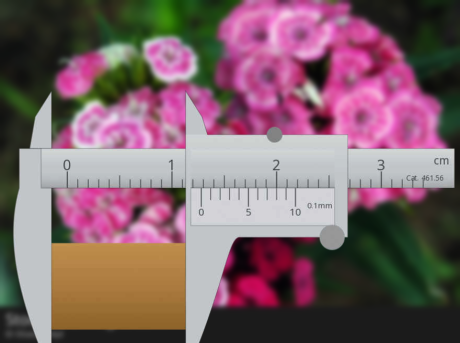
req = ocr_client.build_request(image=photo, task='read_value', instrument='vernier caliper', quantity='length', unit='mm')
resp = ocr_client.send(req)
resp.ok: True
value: 12.8 mm
